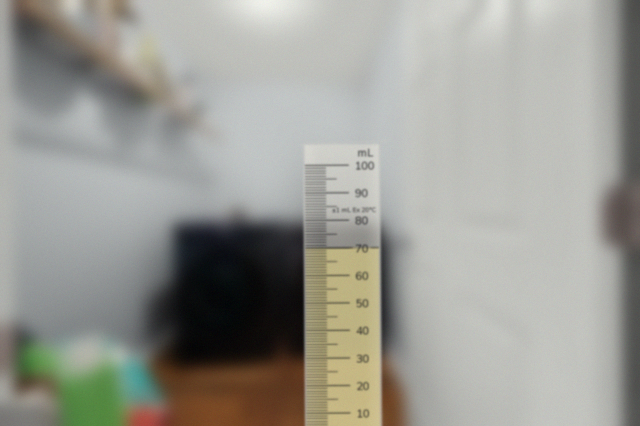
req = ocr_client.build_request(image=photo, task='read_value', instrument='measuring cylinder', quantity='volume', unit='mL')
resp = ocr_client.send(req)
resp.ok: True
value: 70 mL
